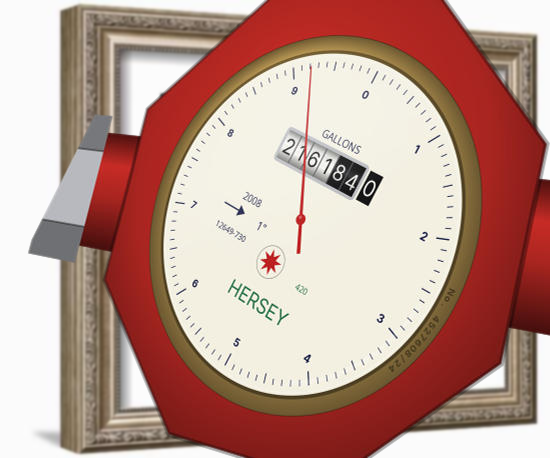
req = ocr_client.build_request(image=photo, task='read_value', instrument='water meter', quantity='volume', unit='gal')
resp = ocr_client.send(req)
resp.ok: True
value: 2161839.2 gal
